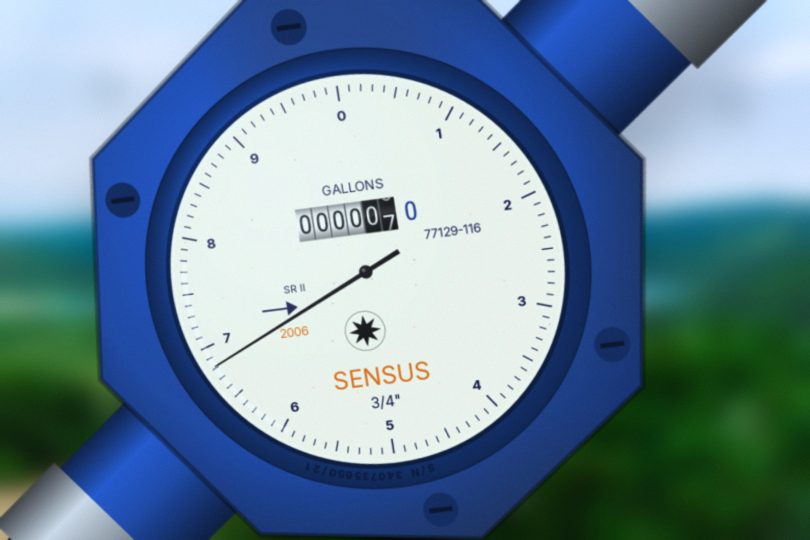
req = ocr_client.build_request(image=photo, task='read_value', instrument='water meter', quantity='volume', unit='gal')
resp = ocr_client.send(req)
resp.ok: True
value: 66.8 gal
